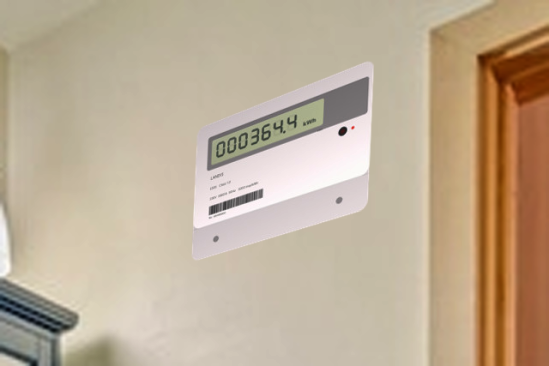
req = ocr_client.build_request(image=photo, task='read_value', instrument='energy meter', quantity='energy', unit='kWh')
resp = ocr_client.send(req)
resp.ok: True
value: 364.4 kWh
